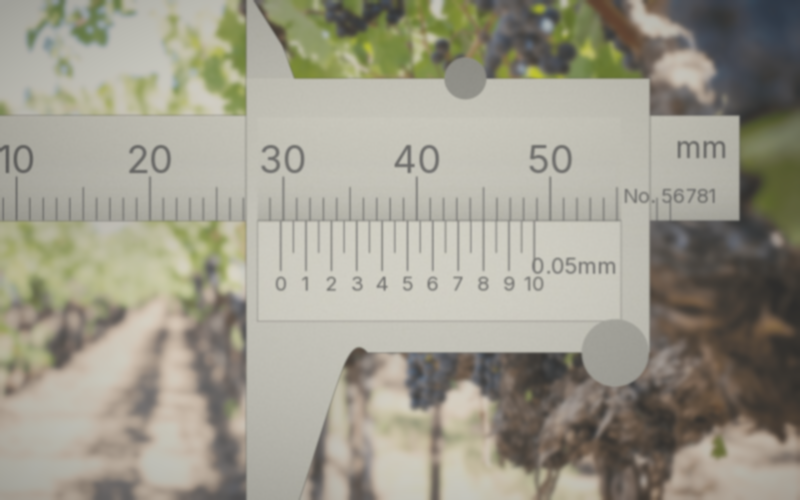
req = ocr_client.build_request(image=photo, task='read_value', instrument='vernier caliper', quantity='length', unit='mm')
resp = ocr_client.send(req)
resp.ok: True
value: 29.8 mm
